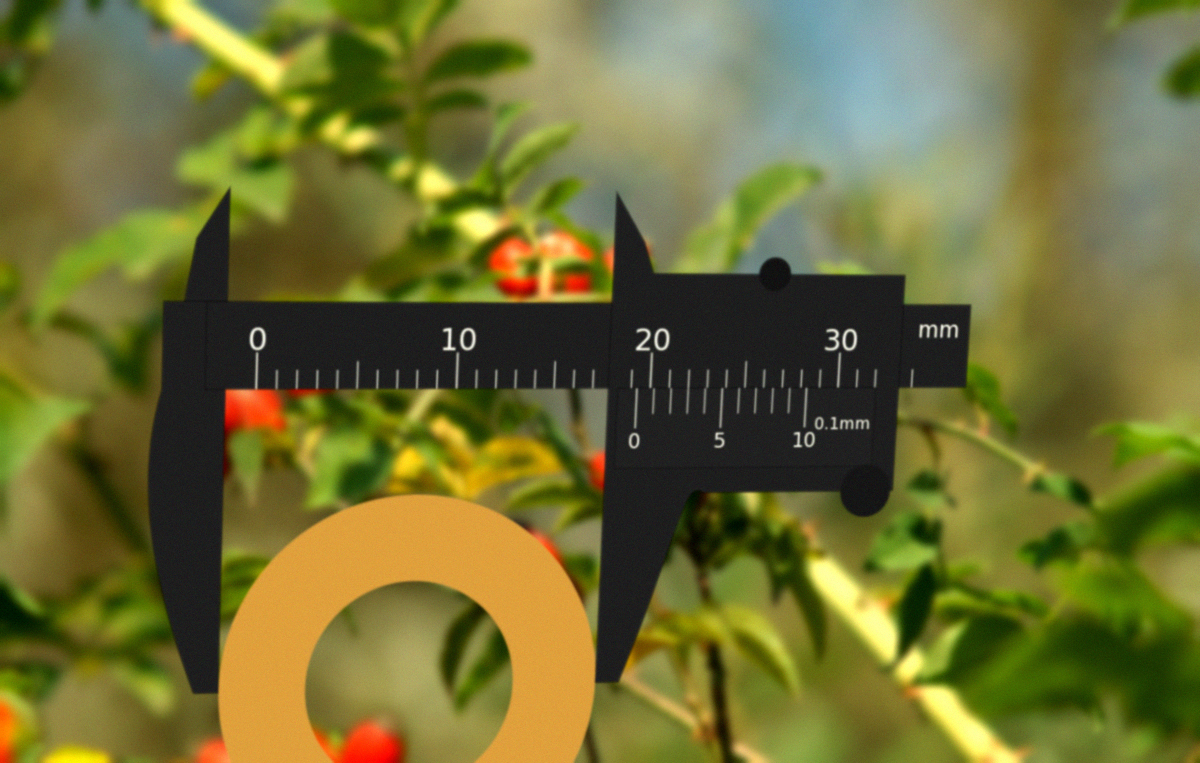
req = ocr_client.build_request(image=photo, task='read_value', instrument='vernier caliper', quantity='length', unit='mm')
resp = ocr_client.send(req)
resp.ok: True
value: 19.3 mm
